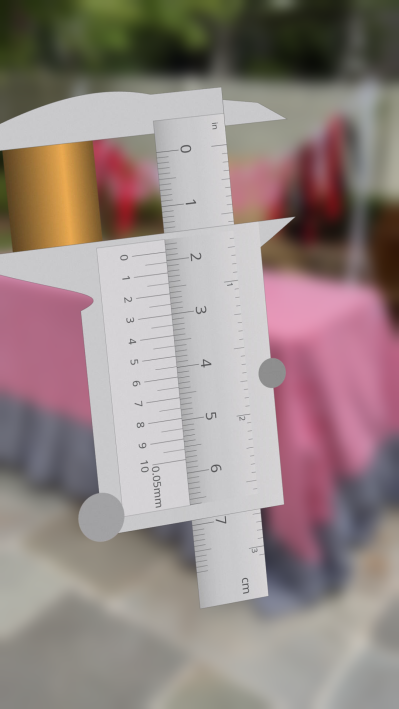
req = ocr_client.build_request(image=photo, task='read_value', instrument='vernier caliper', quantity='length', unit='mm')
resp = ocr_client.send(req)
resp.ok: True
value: 18.4 mm
